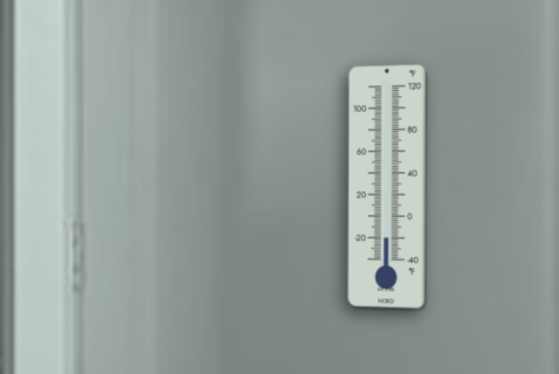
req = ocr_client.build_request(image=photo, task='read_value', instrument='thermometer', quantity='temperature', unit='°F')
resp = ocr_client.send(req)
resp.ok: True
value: -20 °F
